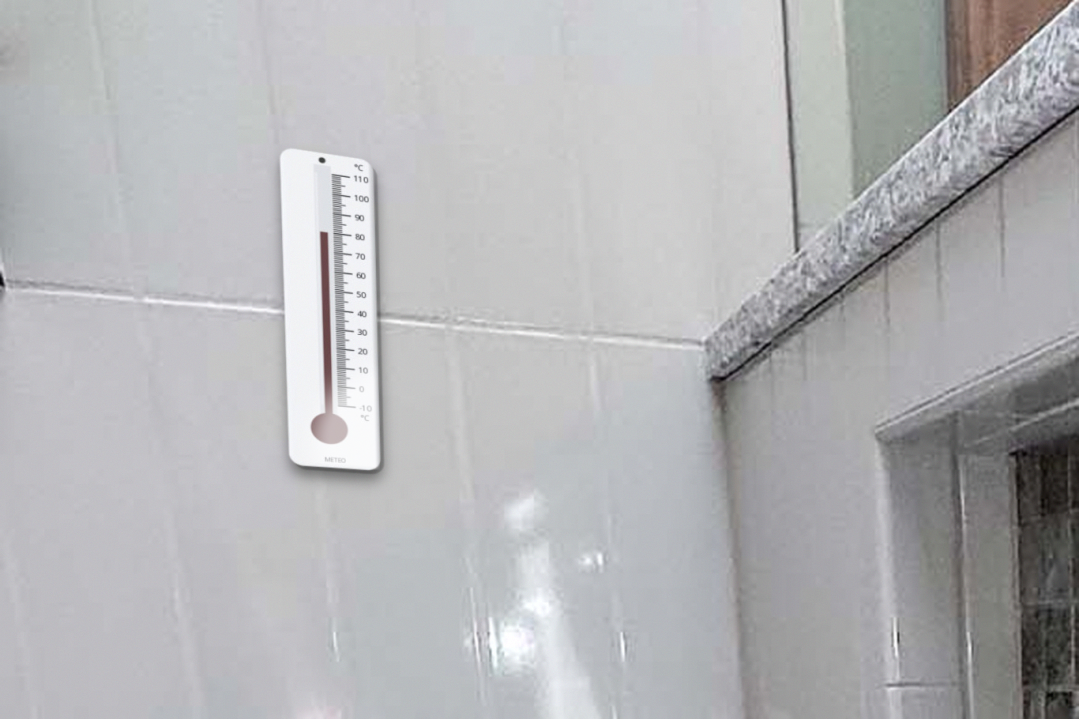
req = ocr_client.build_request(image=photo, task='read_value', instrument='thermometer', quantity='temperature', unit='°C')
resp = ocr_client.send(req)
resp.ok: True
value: 80 °C
